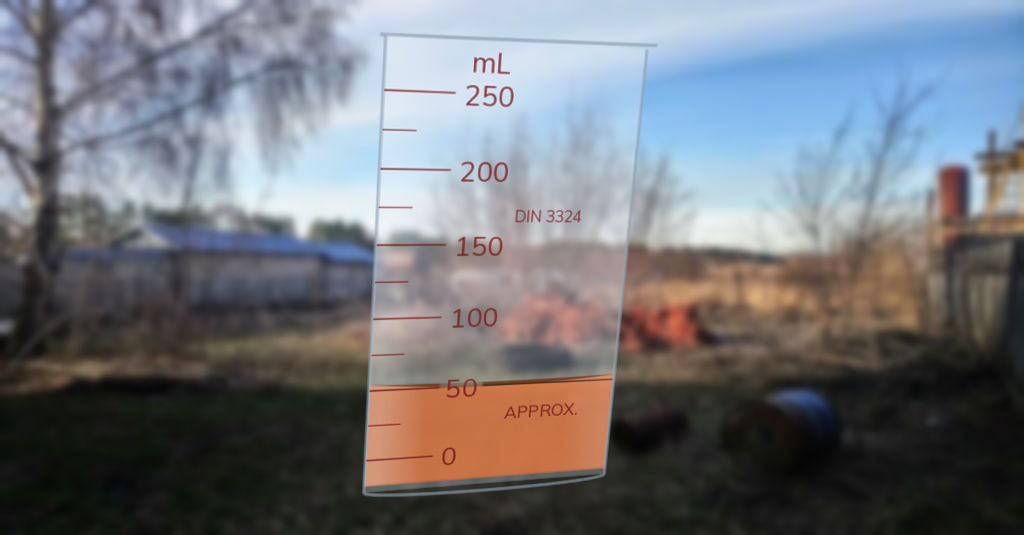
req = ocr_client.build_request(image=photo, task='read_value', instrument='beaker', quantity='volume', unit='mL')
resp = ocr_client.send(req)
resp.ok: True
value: 50 mL
